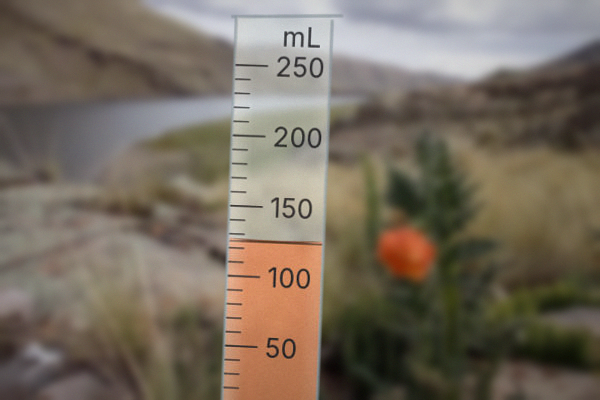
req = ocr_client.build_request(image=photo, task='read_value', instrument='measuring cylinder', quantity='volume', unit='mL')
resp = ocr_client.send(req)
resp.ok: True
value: 125 mL
